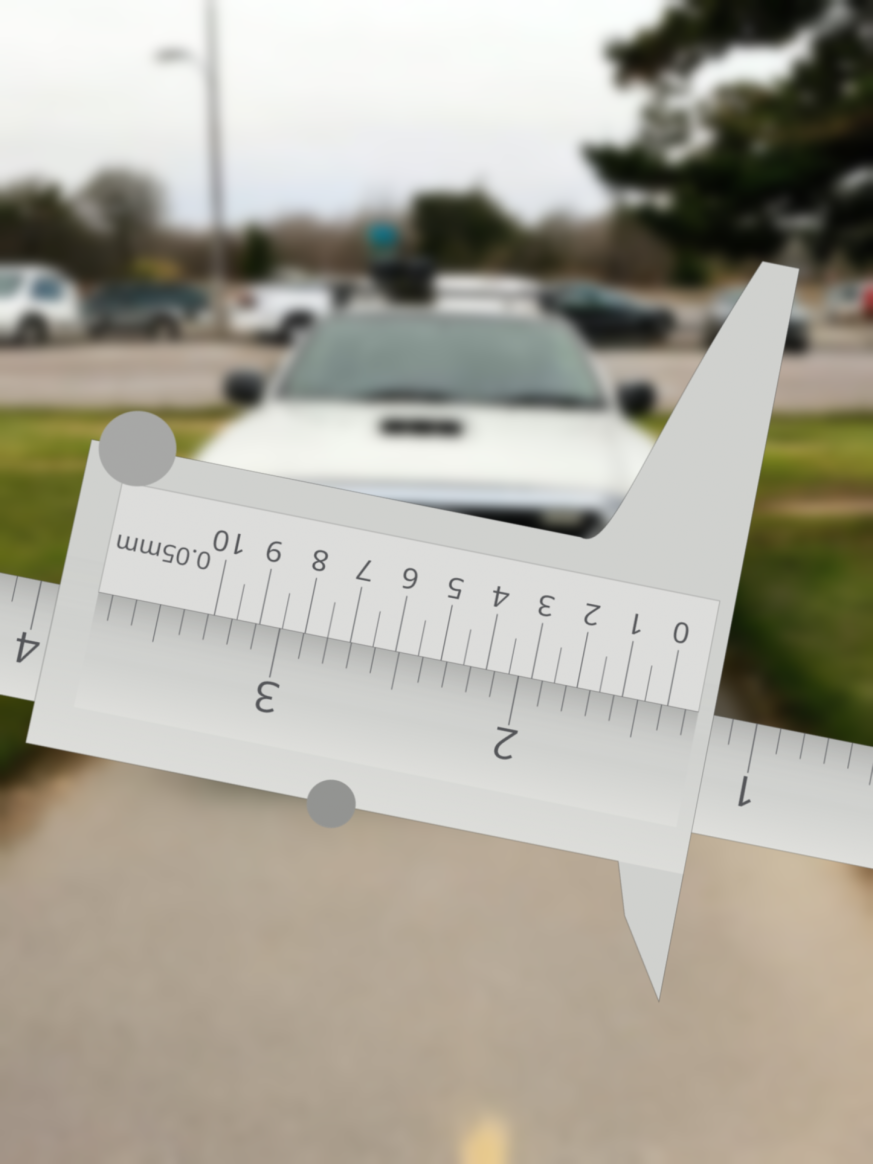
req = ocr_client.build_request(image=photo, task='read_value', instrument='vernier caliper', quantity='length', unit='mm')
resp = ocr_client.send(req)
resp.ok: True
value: 13.75 mm
